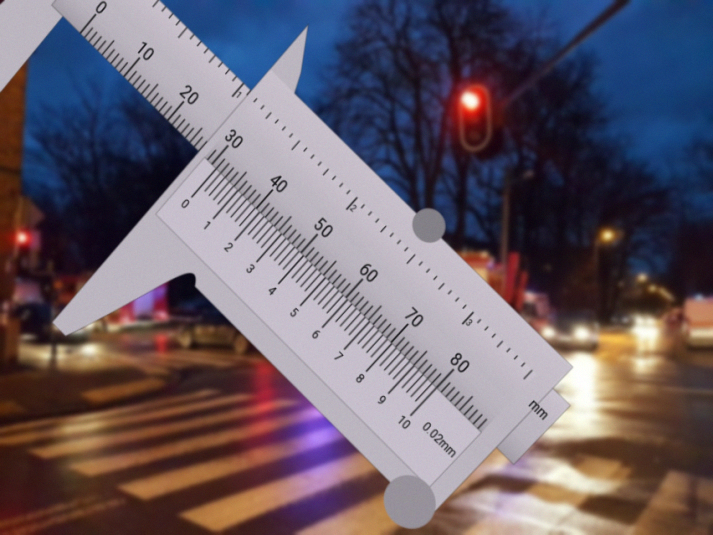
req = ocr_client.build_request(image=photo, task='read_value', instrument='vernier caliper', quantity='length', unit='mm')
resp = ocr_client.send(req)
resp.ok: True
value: 31.0 mm
